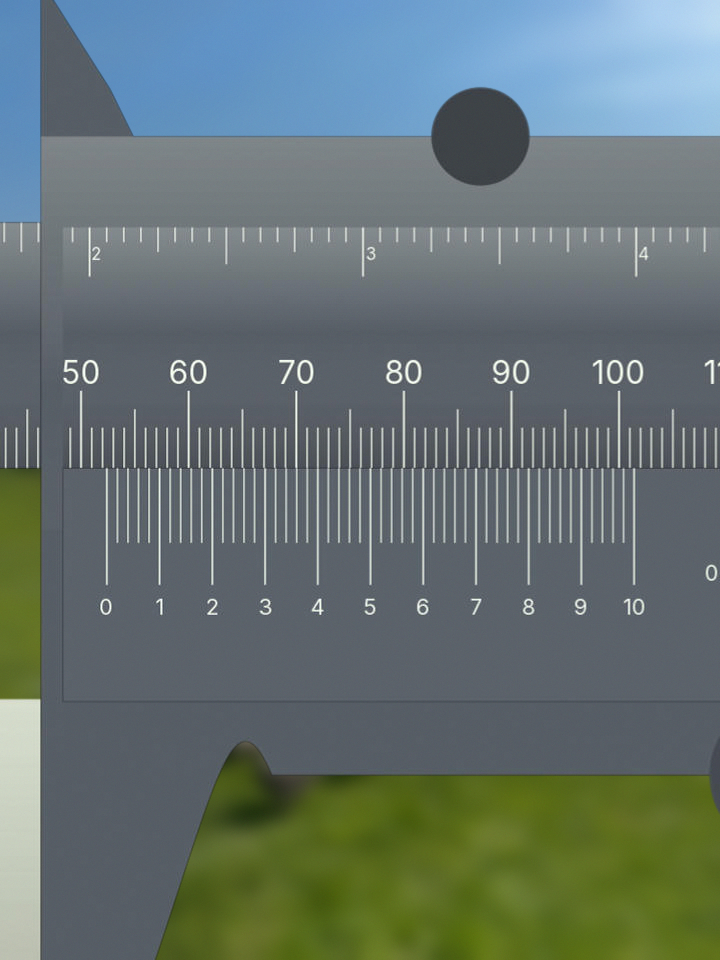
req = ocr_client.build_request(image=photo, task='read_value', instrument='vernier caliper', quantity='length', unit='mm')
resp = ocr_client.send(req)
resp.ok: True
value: 52.4 mm
